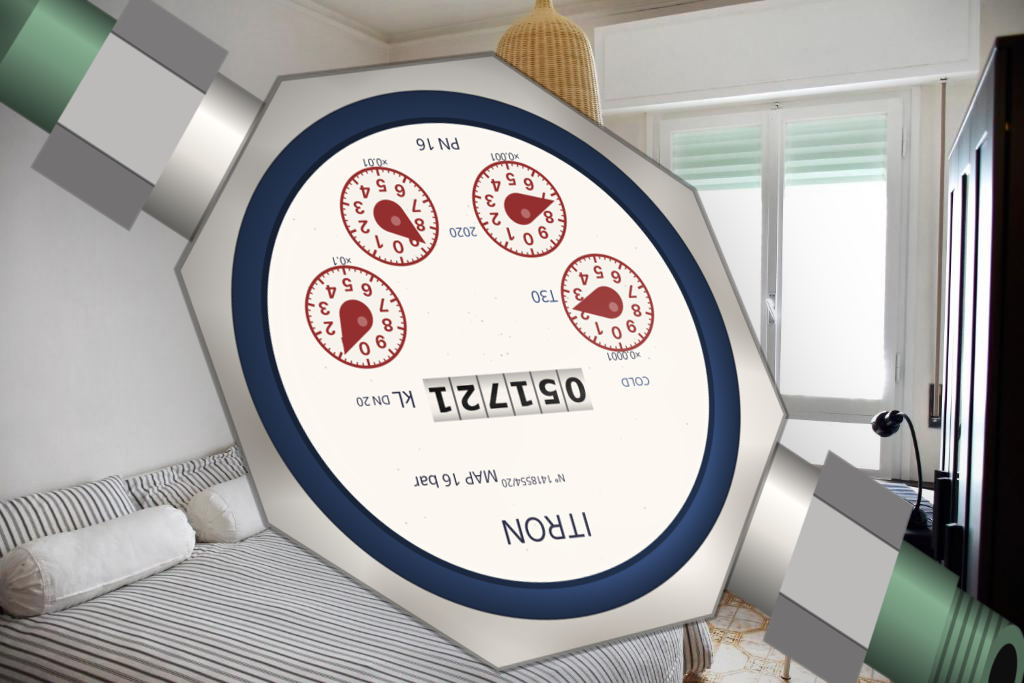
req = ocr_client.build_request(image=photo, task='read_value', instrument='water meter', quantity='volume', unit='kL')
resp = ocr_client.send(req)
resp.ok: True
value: 51721.0872 kL
